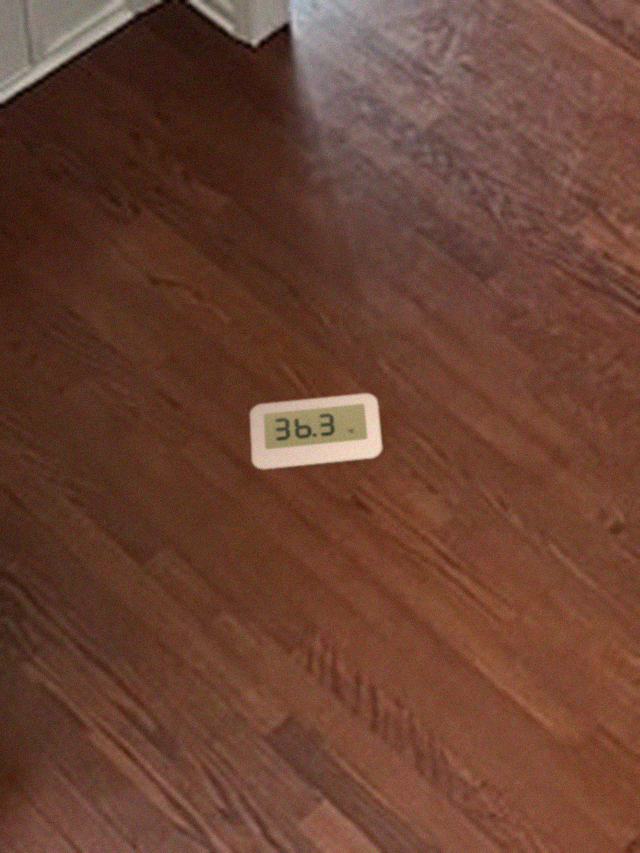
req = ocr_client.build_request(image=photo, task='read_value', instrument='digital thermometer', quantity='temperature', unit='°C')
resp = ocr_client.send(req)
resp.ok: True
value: 36.3 °C
